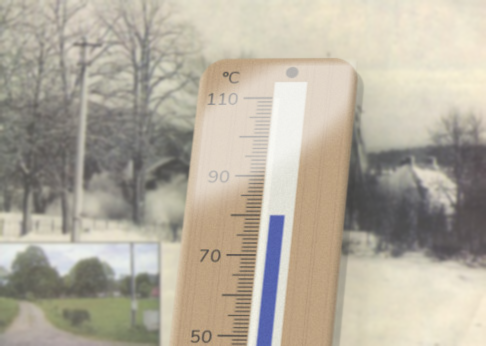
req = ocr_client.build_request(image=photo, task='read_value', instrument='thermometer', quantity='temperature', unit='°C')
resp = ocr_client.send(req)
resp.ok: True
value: 80 °C
